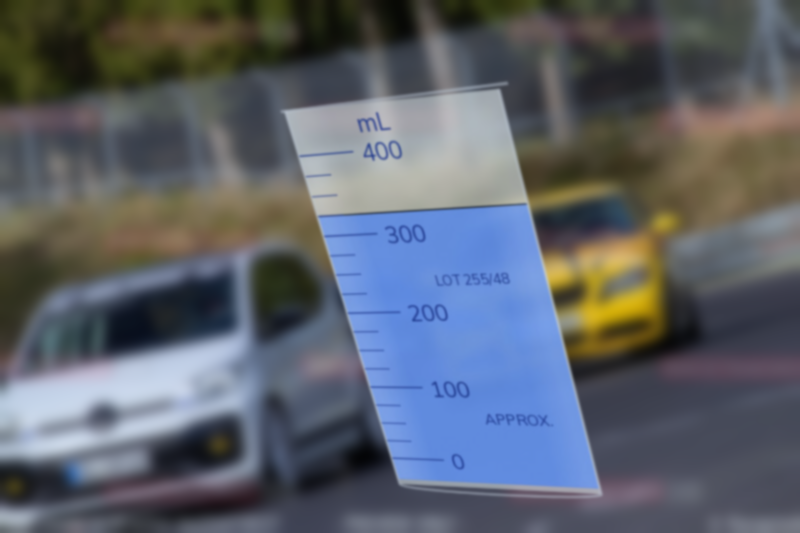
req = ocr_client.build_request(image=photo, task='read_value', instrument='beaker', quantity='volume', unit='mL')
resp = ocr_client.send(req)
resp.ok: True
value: 325 mL
